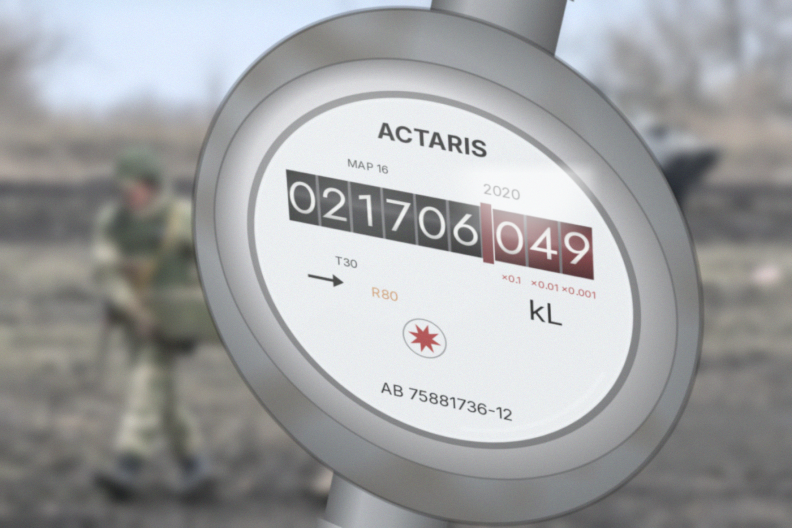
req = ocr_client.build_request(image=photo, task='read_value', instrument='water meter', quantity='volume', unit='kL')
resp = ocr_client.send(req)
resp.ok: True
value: 21706.049 kL
